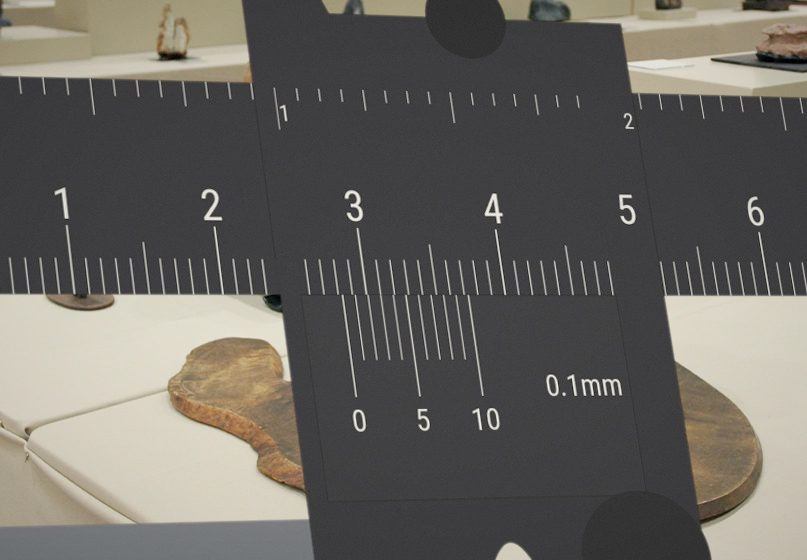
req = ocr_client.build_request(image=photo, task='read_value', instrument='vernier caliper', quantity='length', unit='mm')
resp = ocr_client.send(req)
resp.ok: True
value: 28.3 mm
